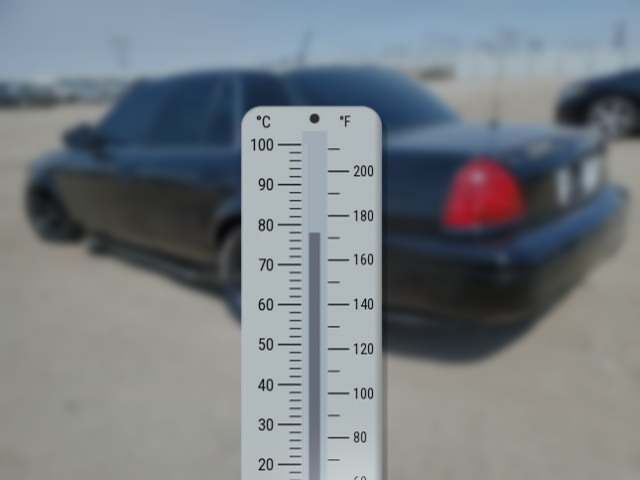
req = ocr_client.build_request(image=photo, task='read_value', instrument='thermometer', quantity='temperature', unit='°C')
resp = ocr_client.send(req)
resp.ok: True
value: 78 °C
